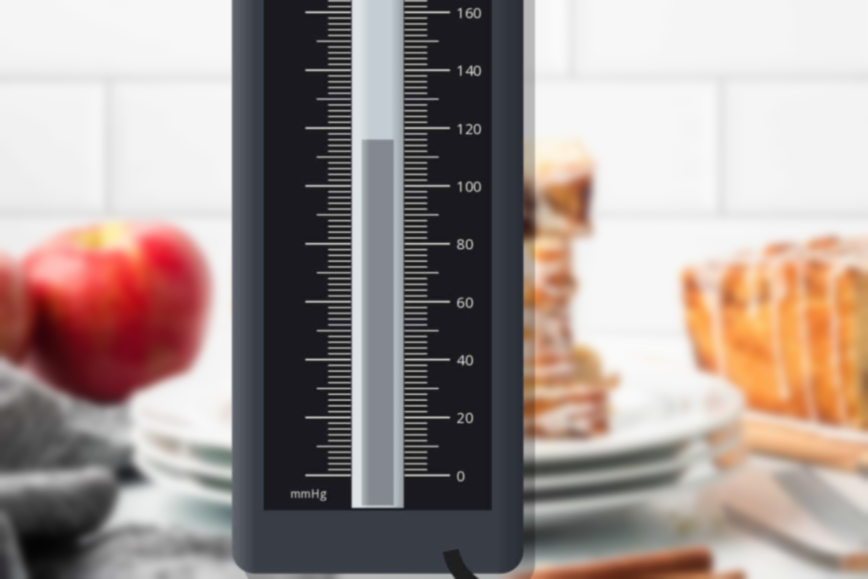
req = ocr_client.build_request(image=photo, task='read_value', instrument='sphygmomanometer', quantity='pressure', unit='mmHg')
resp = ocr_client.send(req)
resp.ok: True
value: 116 mmHg
